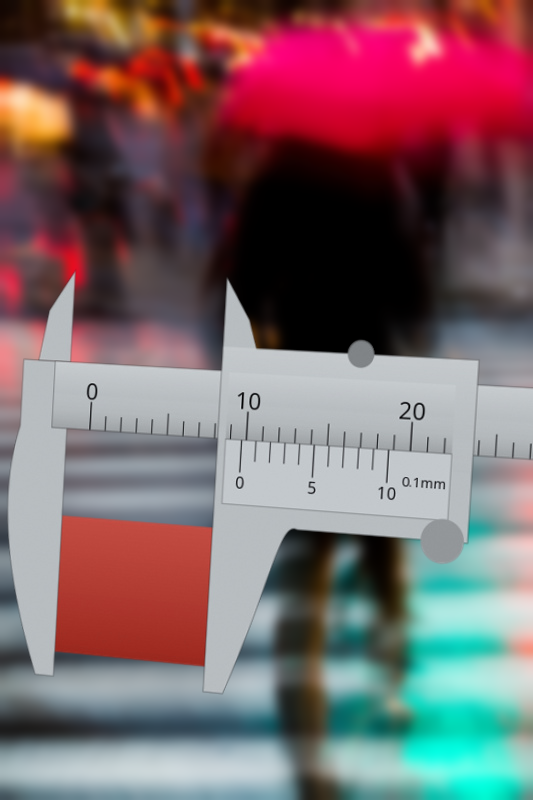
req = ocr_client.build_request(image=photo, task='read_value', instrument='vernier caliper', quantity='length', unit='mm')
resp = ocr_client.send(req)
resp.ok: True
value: 9.7 mm
